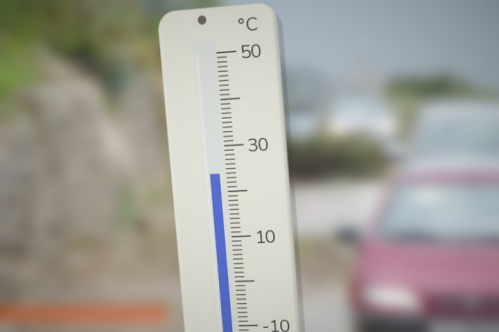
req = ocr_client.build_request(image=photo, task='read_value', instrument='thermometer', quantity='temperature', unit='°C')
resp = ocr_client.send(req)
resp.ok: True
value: 24 °C
